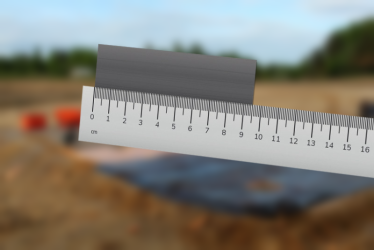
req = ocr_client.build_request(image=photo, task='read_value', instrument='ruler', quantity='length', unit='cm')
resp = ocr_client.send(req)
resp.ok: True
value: 9.5 cm
